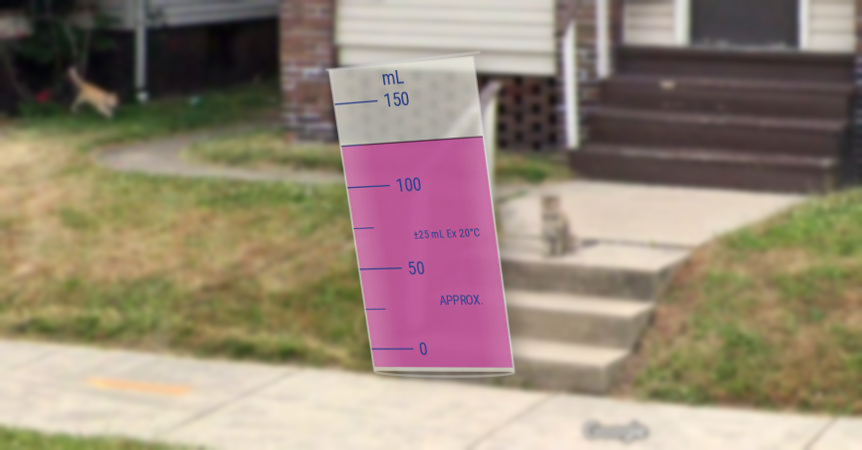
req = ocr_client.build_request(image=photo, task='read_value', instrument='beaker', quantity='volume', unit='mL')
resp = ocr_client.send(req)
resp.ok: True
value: 125 mL
